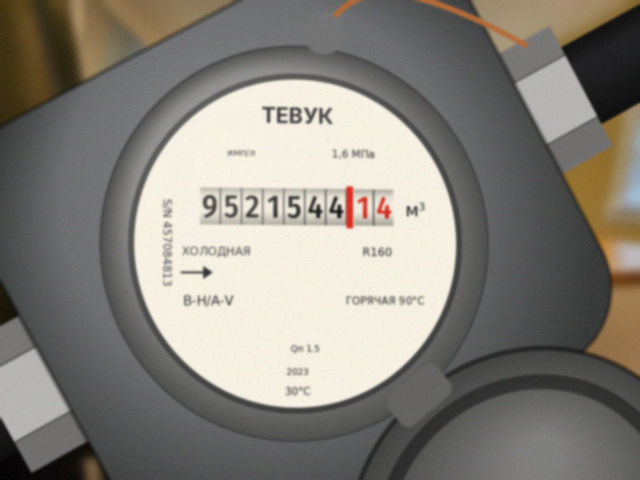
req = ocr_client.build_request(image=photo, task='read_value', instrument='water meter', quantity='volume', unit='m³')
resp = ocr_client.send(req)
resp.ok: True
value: 9521544.14 m³
